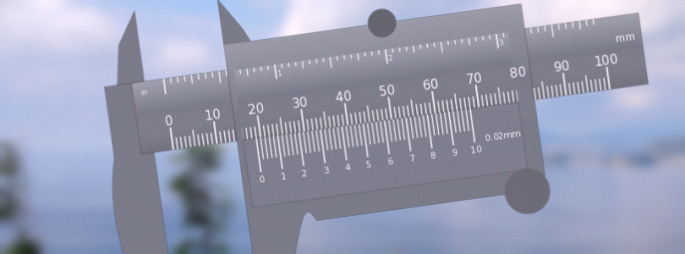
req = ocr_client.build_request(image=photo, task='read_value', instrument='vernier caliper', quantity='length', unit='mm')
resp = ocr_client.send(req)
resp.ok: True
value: 19.0 mm
